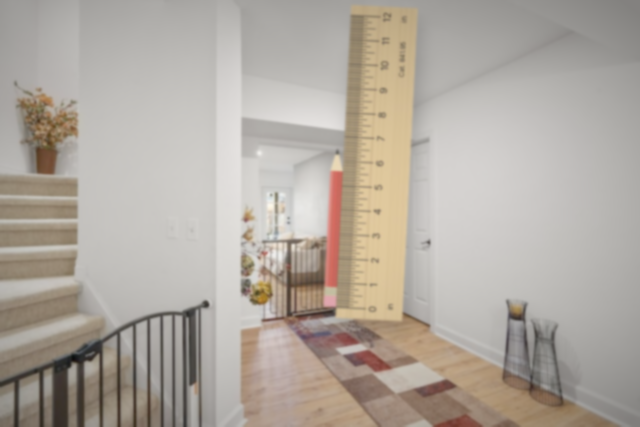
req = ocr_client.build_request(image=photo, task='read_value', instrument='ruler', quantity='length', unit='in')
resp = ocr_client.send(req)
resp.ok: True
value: 6.5 in
